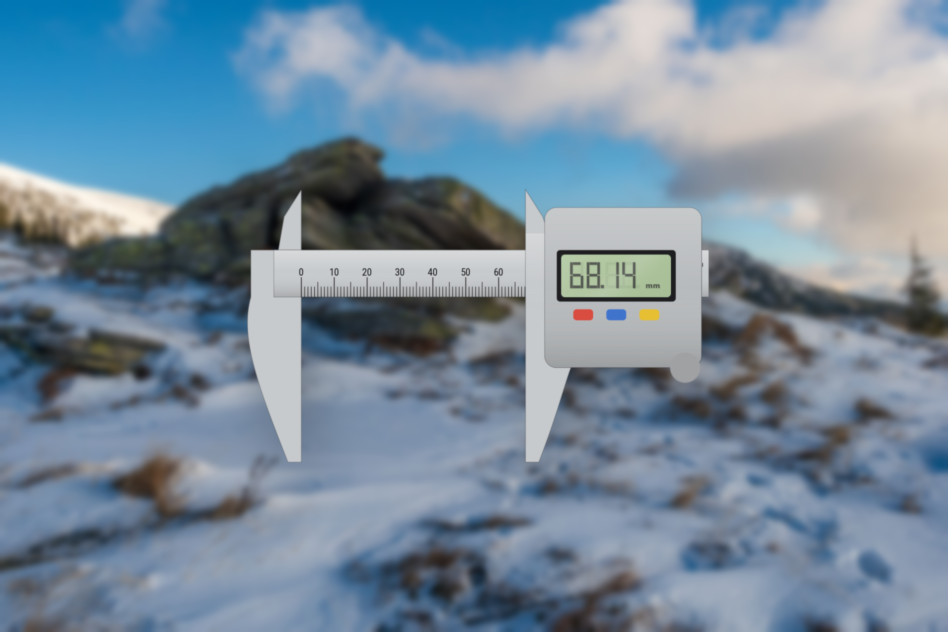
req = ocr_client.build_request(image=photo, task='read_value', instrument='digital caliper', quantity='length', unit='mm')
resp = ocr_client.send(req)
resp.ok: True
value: 68.14 mm
